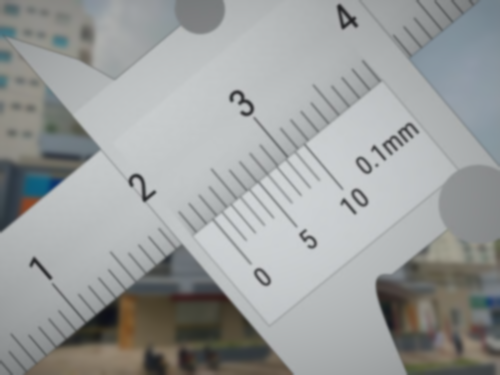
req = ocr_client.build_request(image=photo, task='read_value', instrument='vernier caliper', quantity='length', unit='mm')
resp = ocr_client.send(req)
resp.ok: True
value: 22.6 mm
